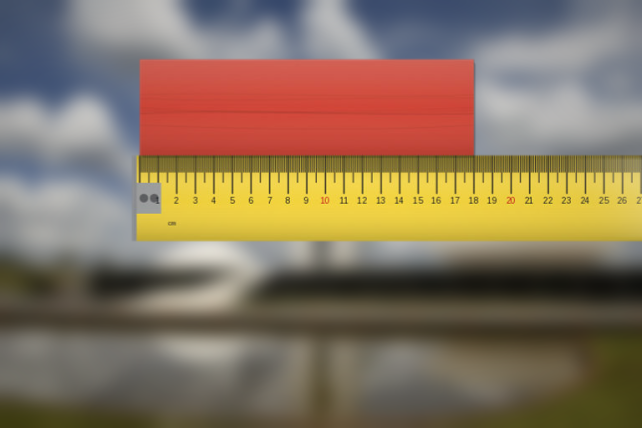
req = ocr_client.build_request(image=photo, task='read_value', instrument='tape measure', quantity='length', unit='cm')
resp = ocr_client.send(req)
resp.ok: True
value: 18 cm
